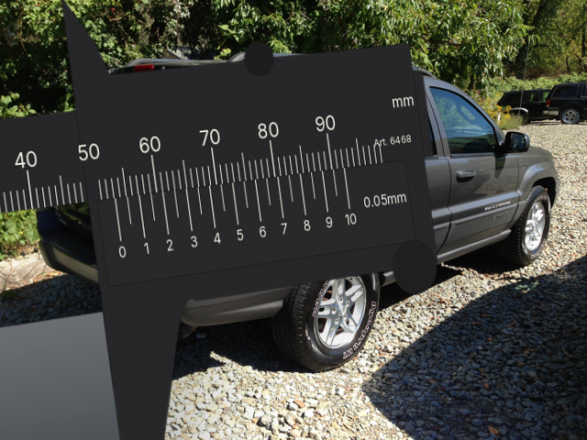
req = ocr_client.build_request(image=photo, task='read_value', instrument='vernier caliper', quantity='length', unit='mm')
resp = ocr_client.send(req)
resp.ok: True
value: 53.2 mm
